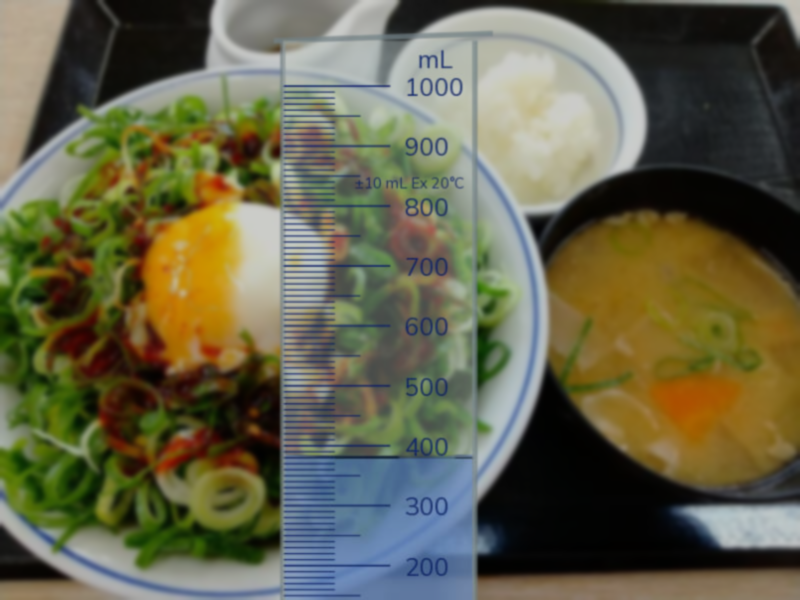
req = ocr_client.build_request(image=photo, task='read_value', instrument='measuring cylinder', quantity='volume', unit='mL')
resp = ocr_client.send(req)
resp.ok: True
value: 380 mL
